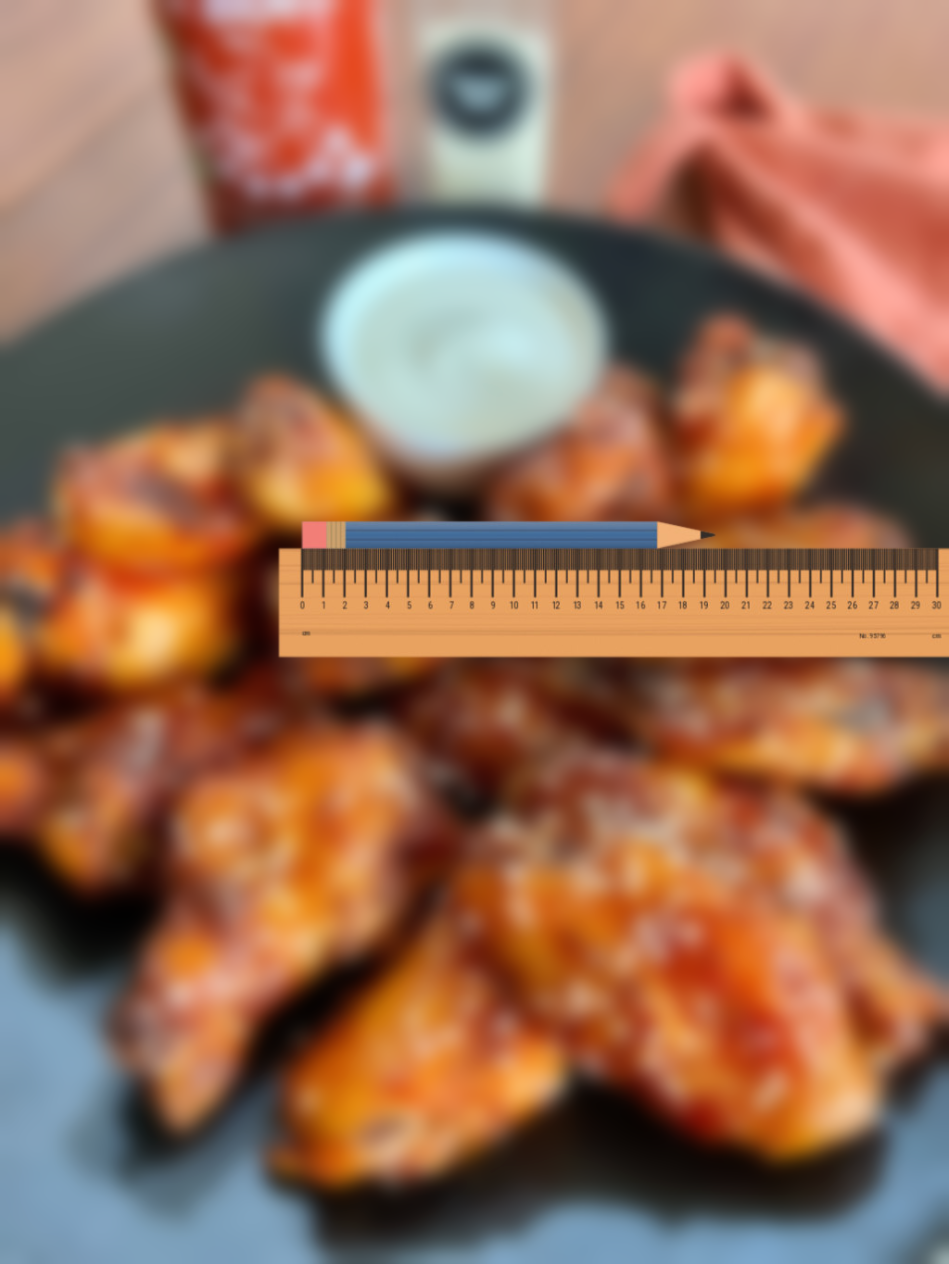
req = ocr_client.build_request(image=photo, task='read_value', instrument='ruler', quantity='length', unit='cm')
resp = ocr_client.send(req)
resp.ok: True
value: 19.5 cm
